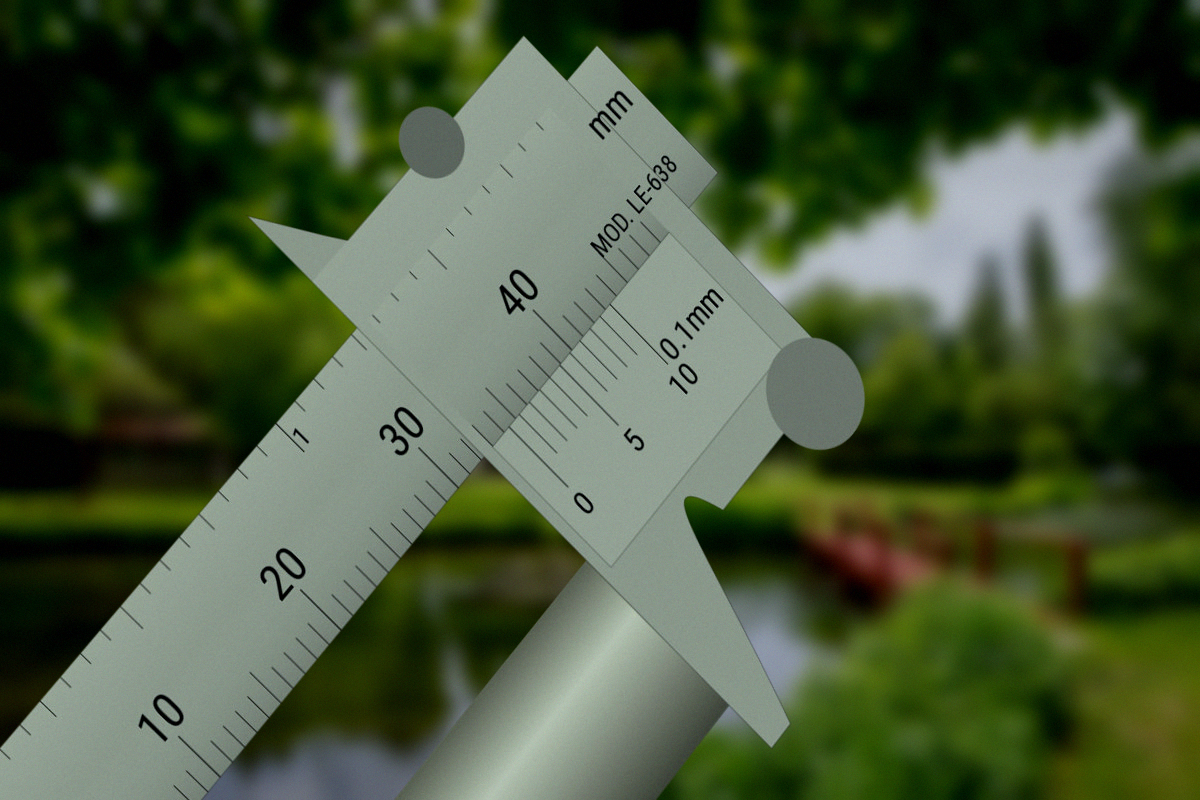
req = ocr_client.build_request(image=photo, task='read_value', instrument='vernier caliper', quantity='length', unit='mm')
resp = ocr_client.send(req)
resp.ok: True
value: 34.4 mm
